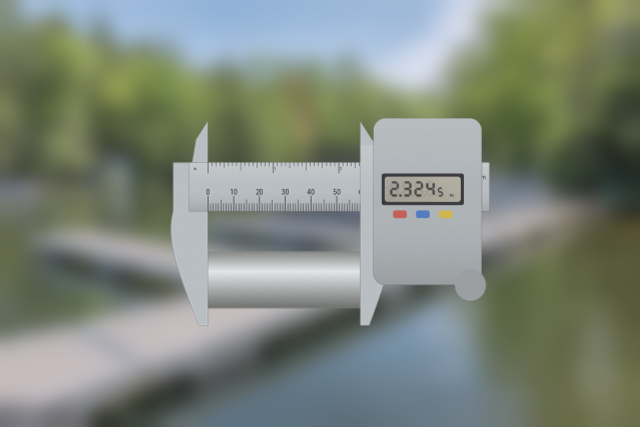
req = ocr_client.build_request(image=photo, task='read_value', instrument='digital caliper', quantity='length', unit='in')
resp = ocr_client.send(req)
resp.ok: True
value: 2.3245 in
